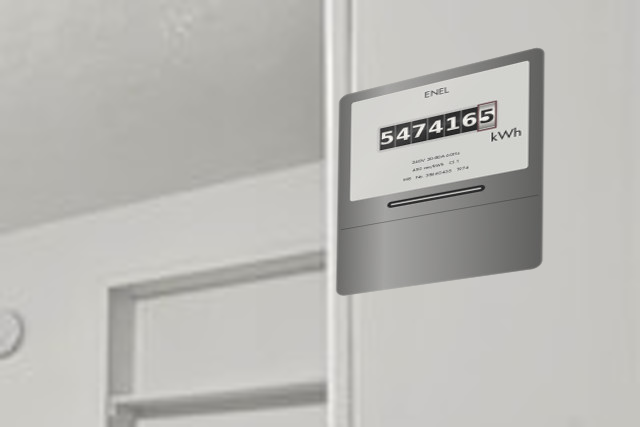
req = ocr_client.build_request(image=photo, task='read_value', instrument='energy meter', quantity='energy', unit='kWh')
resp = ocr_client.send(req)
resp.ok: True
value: 547416.5 kWh
